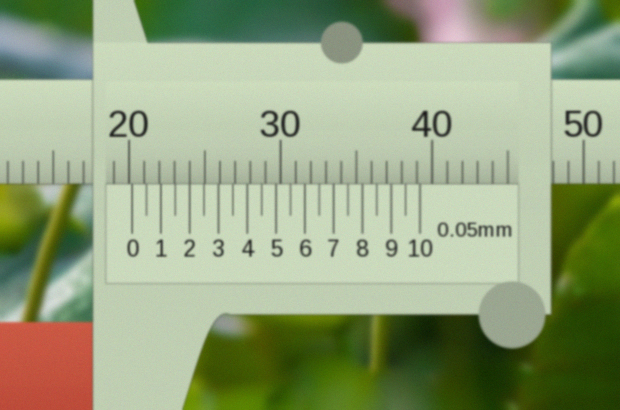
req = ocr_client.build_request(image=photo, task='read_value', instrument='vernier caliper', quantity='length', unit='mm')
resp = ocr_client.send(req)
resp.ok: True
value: 20.2 mm
